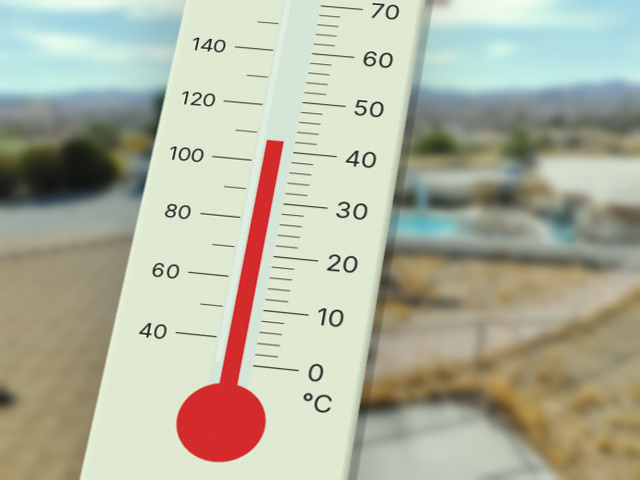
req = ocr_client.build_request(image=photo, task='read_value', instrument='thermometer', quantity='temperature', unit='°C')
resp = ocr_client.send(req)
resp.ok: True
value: 42 °C
